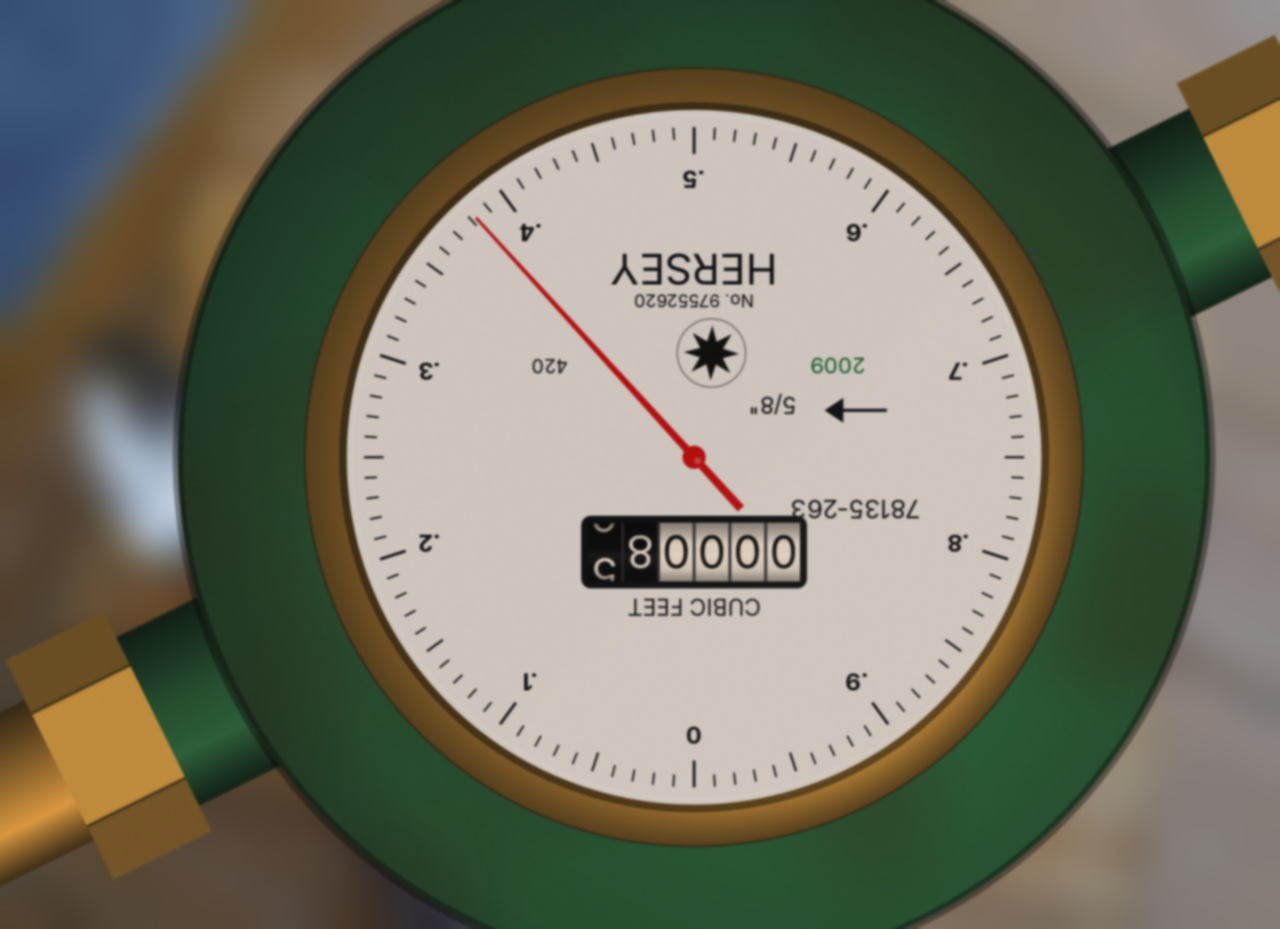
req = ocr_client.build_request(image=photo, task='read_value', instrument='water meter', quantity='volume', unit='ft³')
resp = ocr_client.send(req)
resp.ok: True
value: 85.38 ft³
